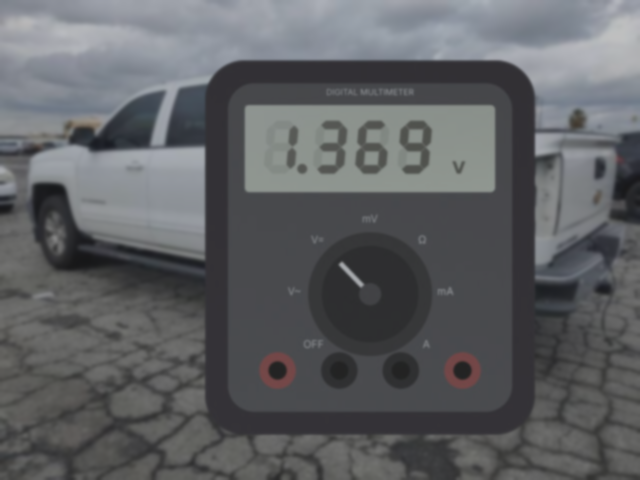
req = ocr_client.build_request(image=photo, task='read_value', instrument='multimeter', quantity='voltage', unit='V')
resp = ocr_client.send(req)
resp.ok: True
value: 1.369 V
